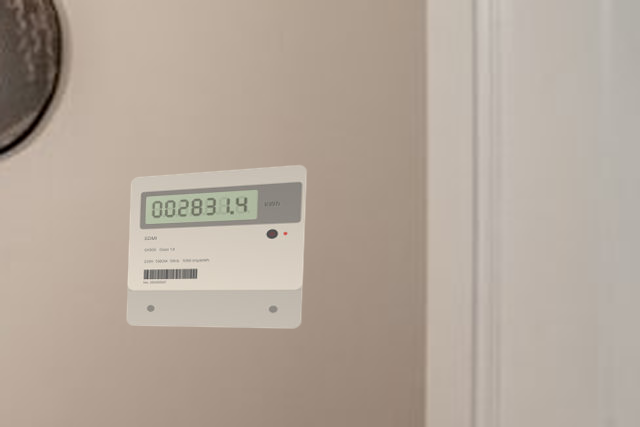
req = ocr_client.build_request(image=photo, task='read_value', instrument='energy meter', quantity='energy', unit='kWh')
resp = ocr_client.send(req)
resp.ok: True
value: 2831.4 kWh
